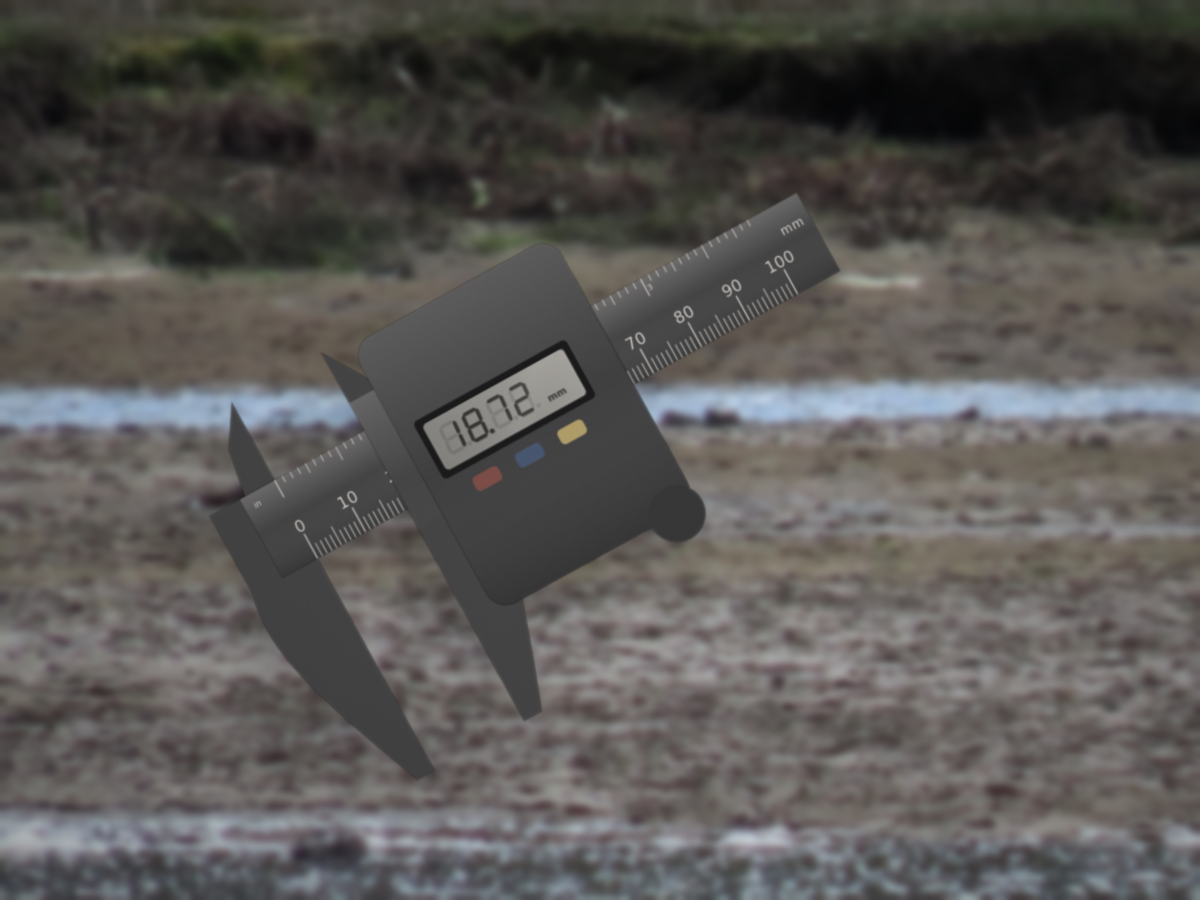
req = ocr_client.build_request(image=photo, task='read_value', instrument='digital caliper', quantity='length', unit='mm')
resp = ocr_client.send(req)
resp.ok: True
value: 18.72 mm
